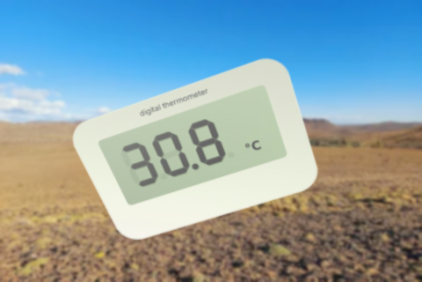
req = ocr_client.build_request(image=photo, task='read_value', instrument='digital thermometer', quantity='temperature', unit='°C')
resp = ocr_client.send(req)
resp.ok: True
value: 30.8 °C
